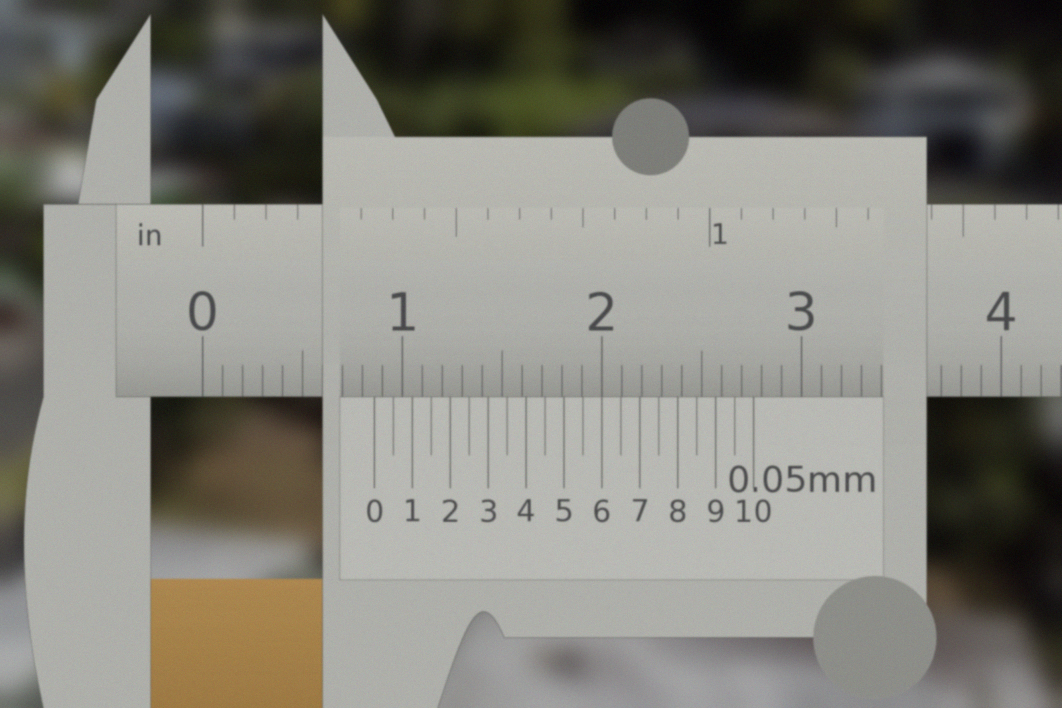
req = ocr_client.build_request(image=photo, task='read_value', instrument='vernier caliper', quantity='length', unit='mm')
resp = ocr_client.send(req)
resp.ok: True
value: 8.6 mm
